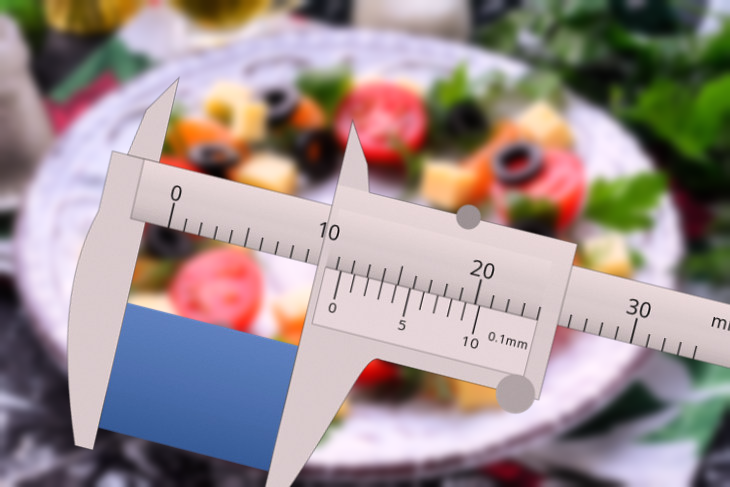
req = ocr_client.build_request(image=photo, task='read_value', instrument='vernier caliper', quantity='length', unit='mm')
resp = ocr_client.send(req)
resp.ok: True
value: 11.3 mm
